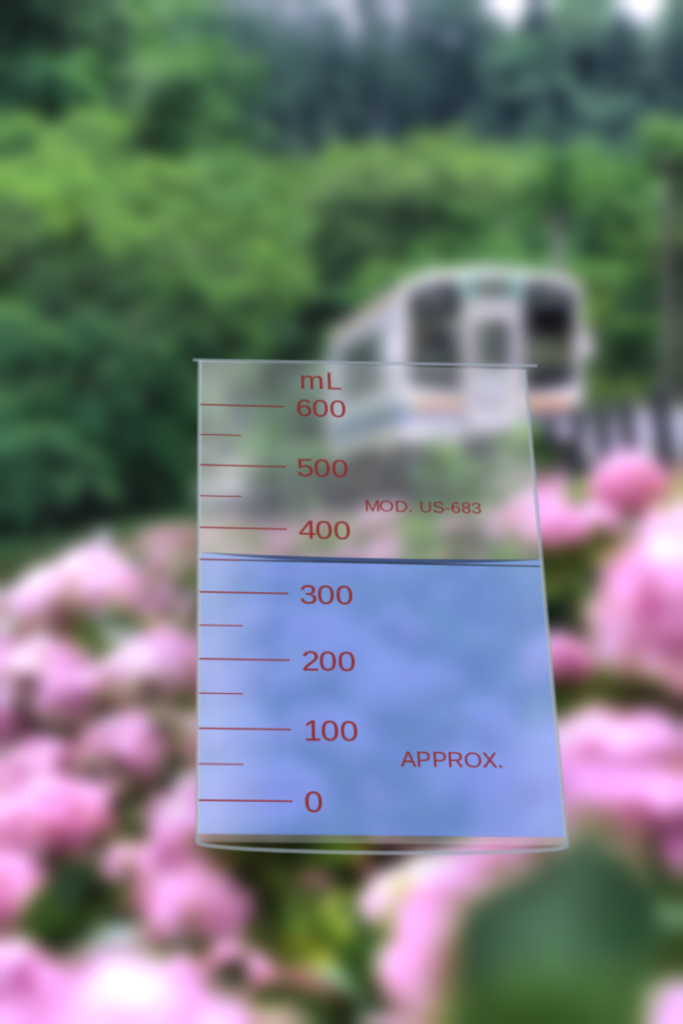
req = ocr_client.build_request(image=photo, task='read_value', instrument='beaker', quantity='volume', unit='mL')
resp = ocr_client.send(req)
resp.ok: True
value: 350 mL
